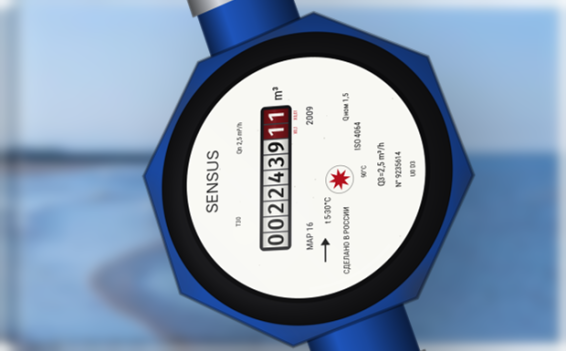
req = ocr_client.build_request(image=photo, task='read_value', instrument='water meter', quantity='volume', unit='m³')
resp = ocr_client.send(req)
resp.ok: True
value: 22439.11 m³
